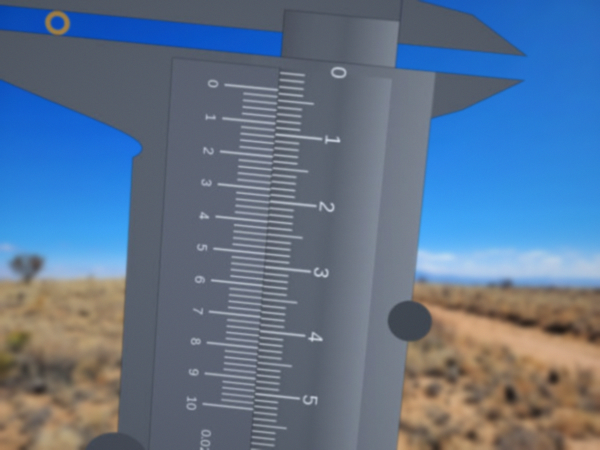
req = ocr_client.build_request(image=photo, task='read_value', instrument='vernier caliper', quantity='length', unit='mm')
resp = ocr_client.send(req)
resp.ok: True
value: 3.5 mm
